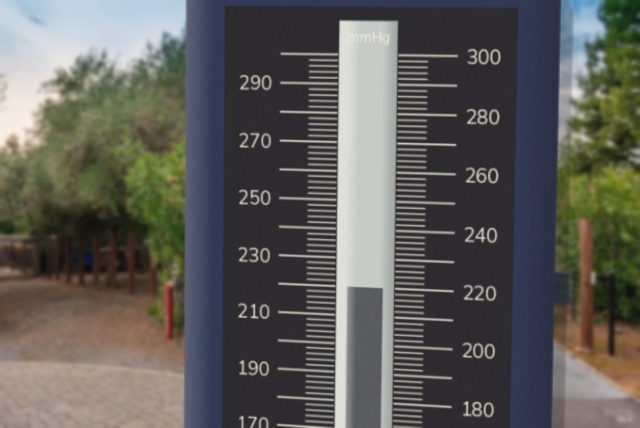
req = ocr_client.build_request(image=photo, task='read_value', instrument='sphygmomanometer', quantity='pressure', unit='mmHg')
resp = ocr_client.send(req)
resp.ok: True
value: 220 mmHg
